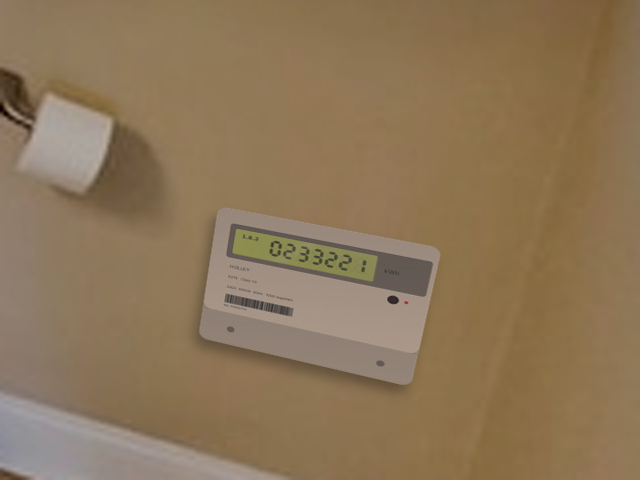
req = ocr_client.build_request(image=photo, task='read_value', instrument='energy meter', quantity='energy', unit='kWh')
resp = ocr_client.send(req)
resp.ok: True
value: 233221 kWh
